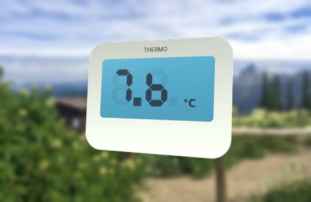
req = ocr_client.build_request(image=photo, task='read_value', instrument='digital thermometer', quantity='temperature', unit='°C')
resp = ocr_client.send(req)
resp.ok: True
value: 7.6 °C
